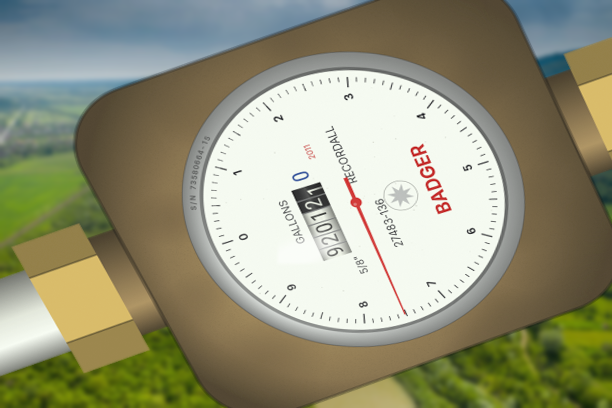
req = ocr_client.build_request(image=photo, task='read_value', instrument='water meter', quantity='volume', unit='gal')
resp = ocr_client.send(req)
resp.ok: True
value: 9201207.5 gal
